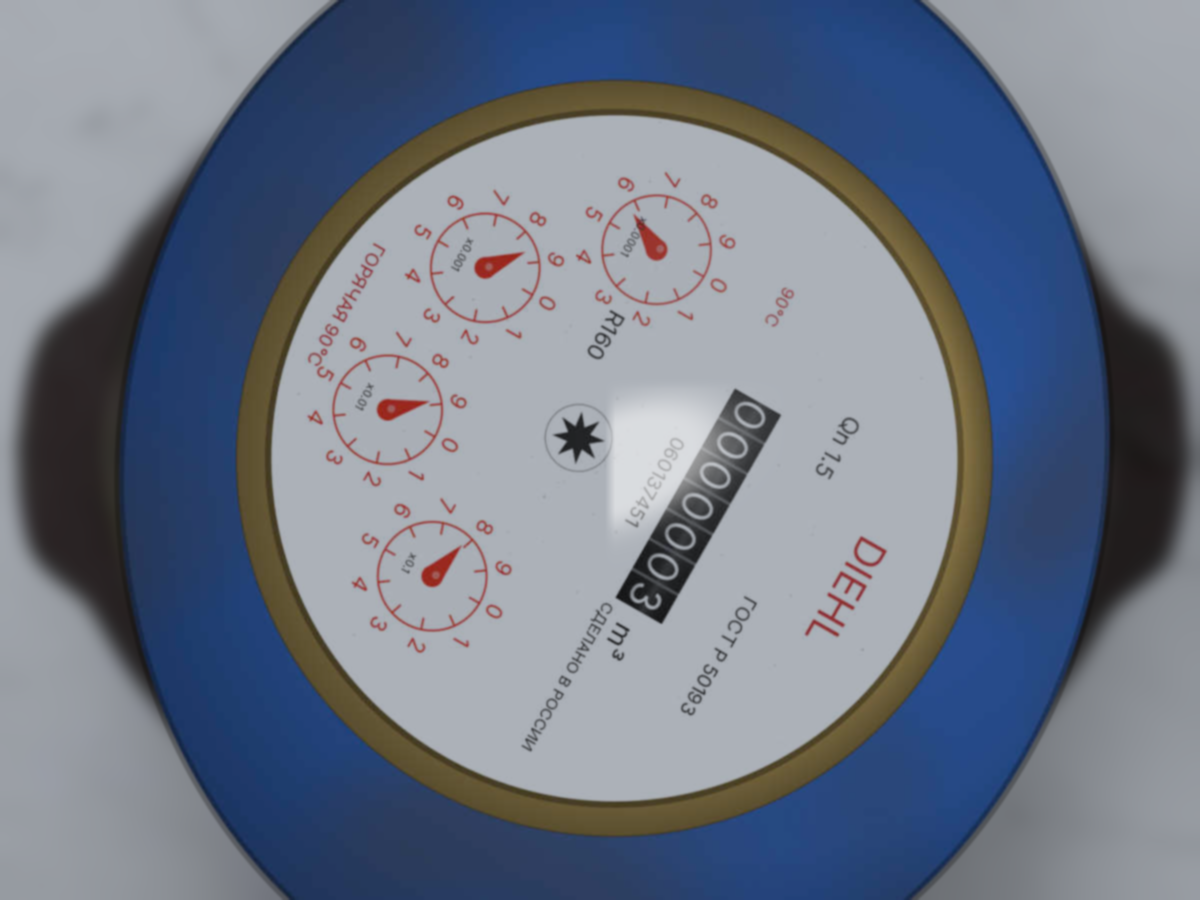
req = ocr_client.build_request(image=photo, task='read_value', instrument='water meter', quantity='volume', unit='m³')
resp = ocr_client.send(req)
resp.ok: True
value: 3.7885 m³
